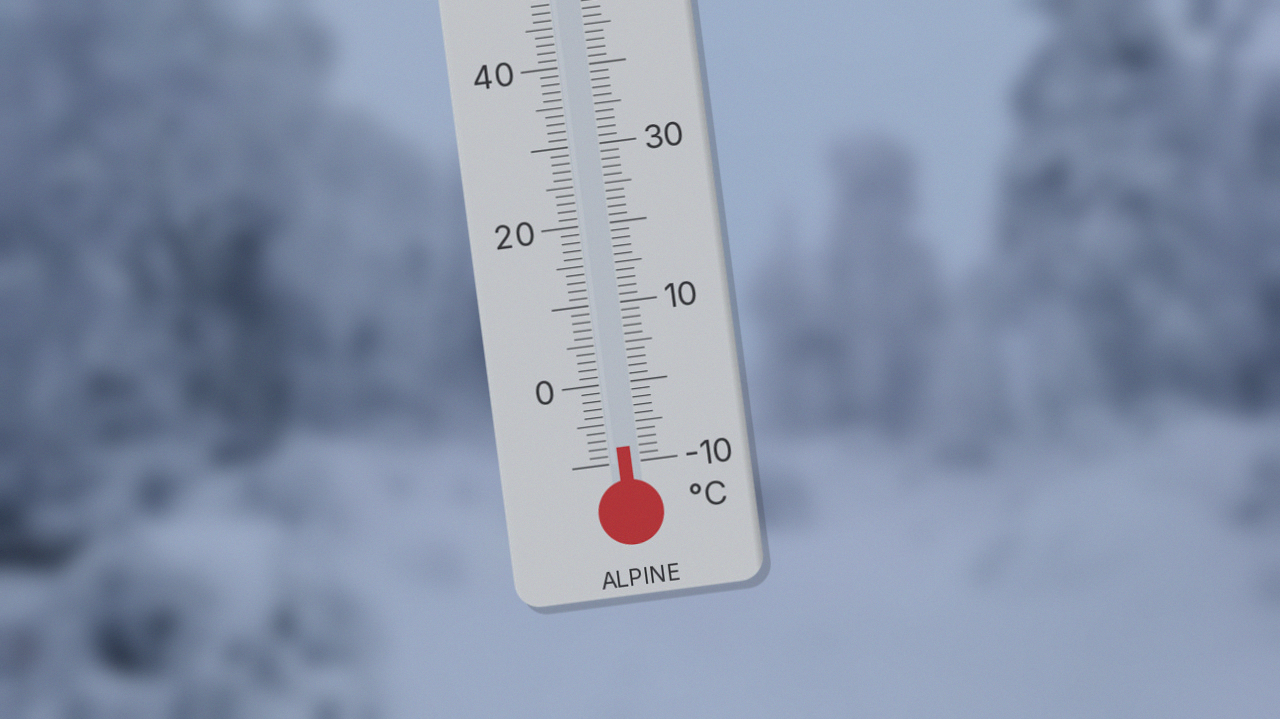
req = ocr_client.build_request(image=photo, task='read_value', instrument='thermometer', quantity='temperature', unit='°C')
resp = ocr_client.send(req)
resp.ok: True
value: -8 °C
